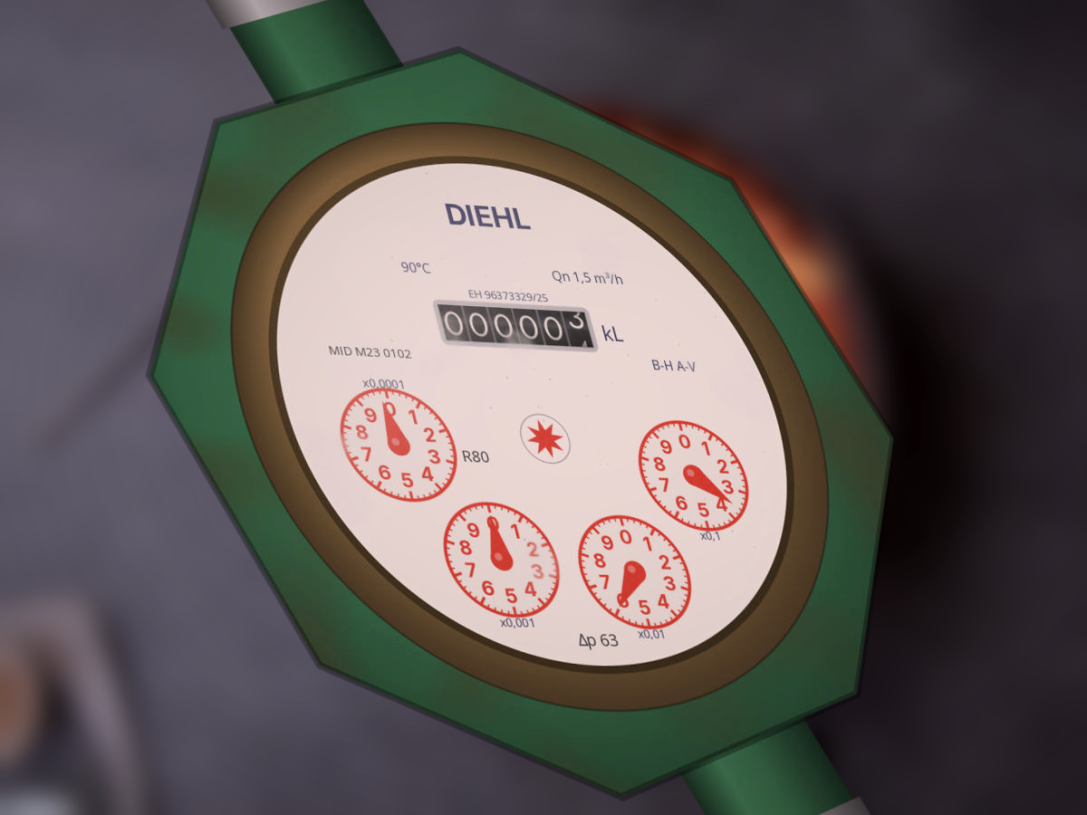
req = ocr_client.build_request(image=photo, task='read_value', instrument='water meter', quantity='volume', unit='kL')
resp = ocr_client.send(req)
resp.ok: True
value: 3.3599 kL
